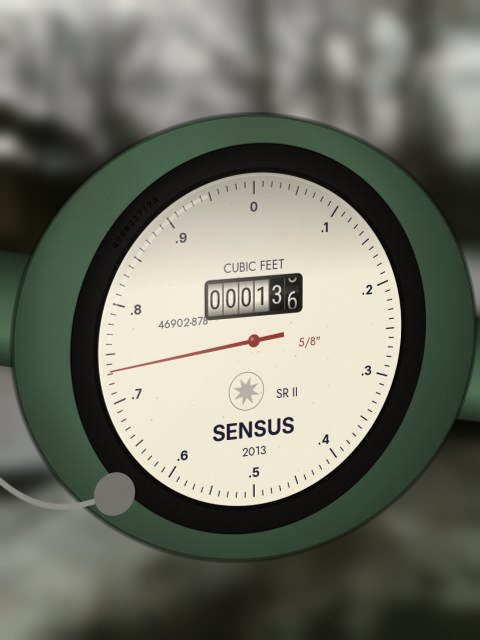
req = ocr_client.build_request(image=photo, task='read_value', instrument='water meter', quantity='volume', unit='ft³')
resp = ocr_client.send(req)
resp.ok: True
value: 135.73 ft³
